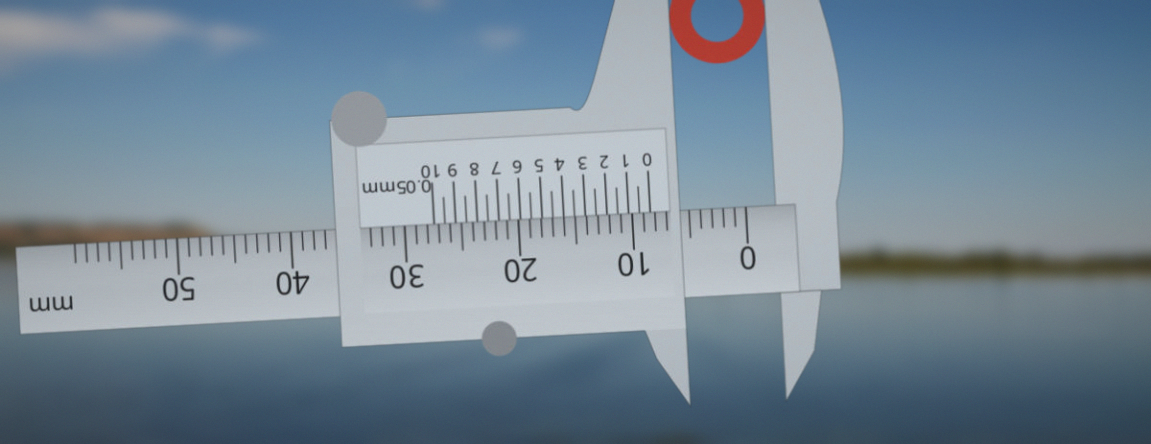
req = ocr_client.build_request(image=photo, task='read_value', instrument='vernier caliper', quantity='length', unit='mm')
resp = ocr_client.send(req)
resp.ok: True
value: 8.4 mm
